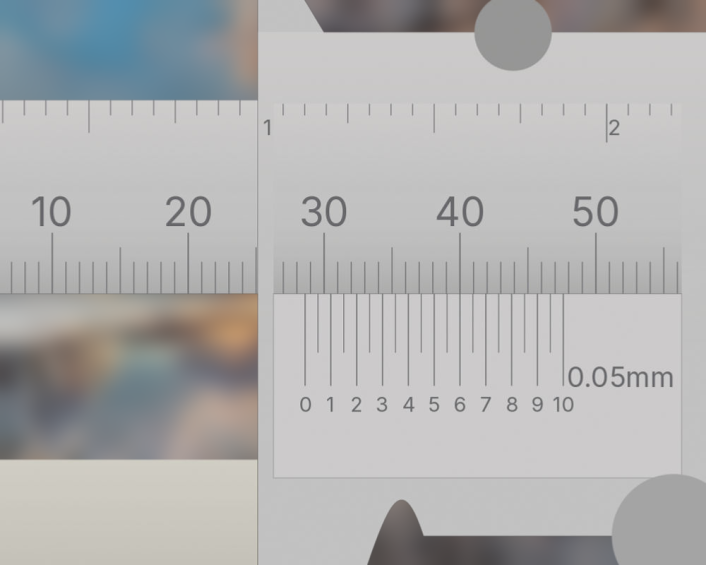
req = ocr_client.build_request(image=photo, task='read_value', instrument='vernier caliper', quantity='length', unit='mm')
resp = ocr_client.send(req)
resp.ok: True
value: 28.6 mm
